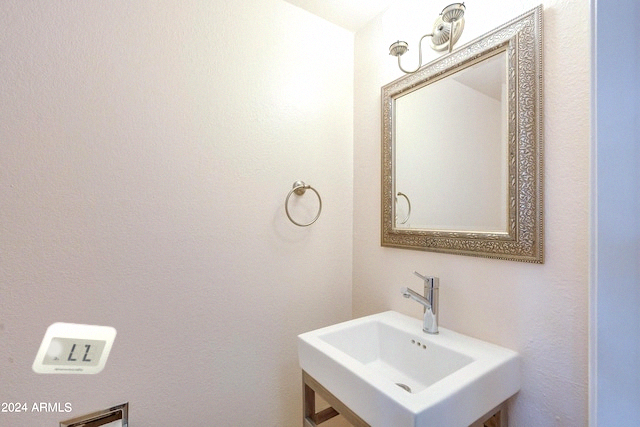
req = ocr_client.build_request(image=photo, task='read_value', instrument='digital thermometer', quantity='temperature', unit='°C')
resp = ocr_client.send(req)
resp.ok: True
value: 7.7 °C
